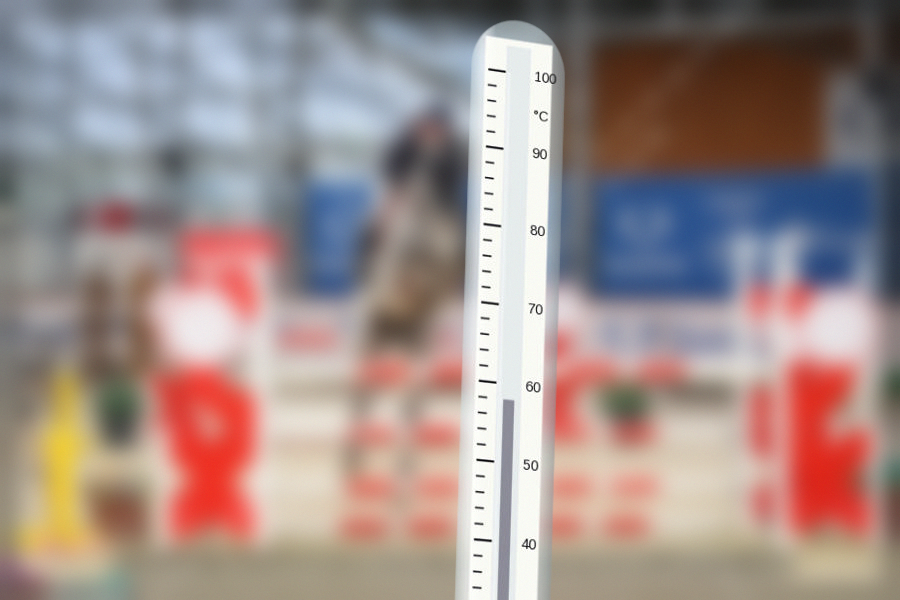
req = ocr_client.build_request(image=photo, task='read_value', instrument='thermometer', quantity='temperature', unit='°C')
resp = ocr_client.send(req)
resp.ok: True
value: 58 °C
